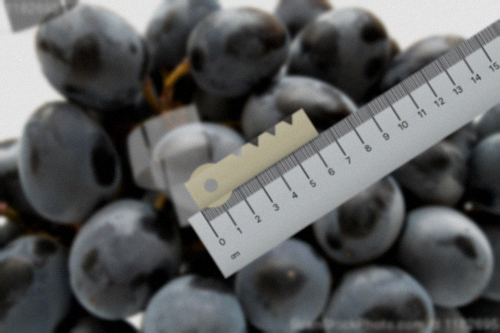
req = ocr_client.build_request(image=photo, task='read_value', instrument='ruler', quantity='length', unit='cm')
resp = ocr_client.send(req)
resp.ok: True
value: 6.5 cm
